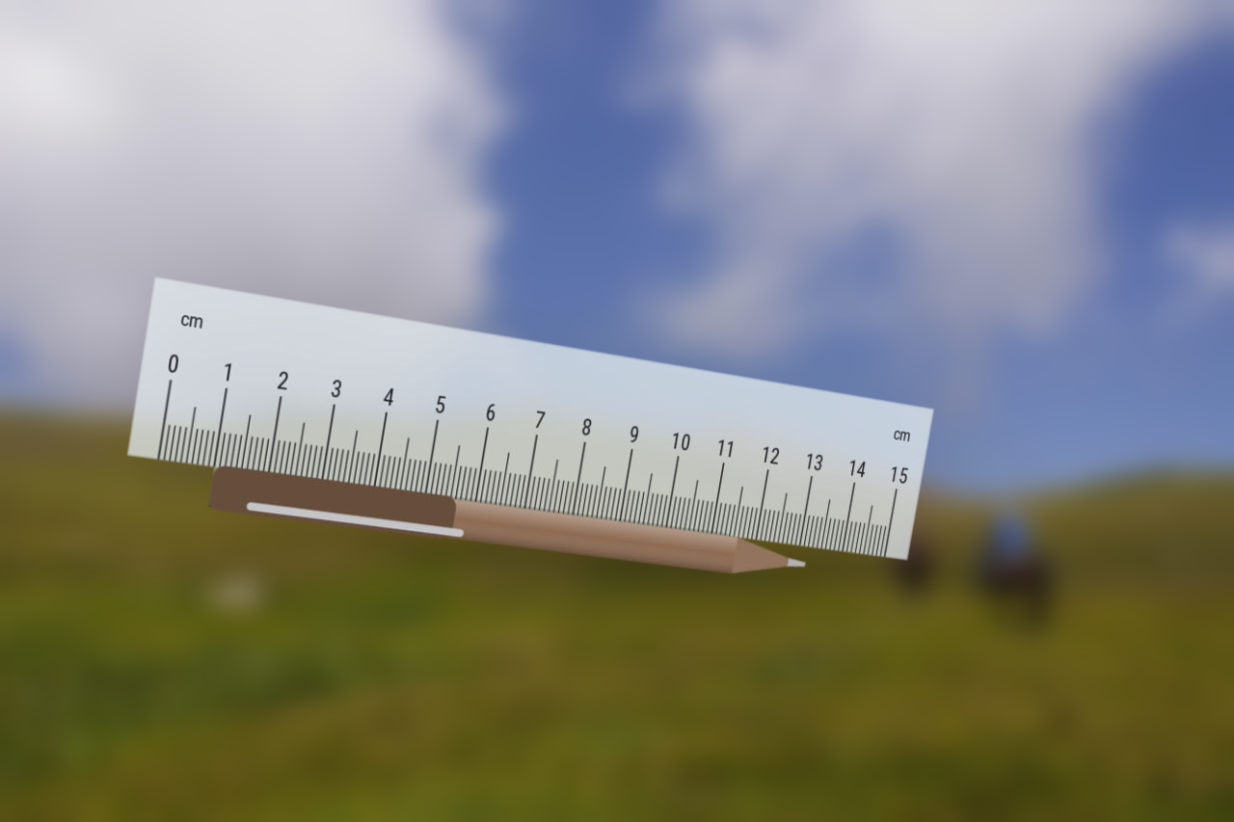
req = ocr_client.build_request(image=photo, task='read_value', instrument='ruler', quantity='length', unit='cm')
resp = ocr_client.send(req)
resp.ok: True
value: 12.2 cm
